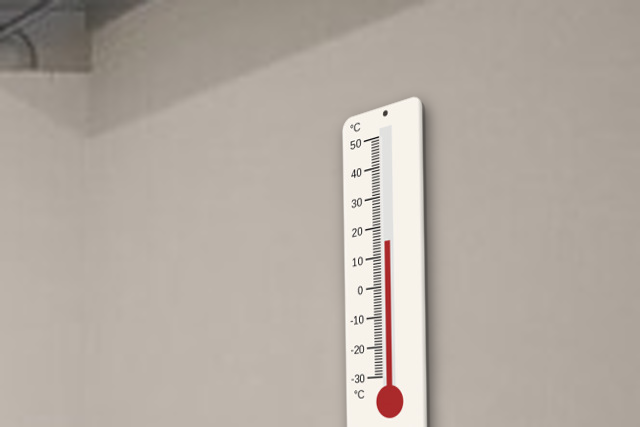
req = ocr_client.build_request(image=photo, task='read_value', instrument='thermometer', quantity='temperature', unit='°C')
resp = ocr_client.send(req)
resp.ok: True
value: 15 °C
